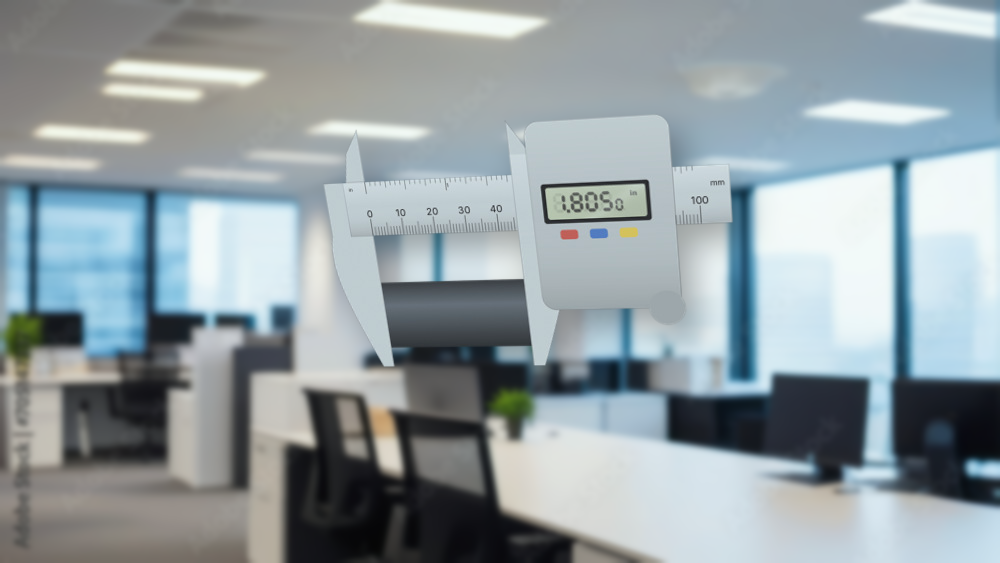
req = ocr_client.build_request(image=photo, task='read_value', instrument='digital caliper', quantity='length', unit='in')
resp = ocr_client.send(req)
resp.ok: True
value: 1.8050 in
